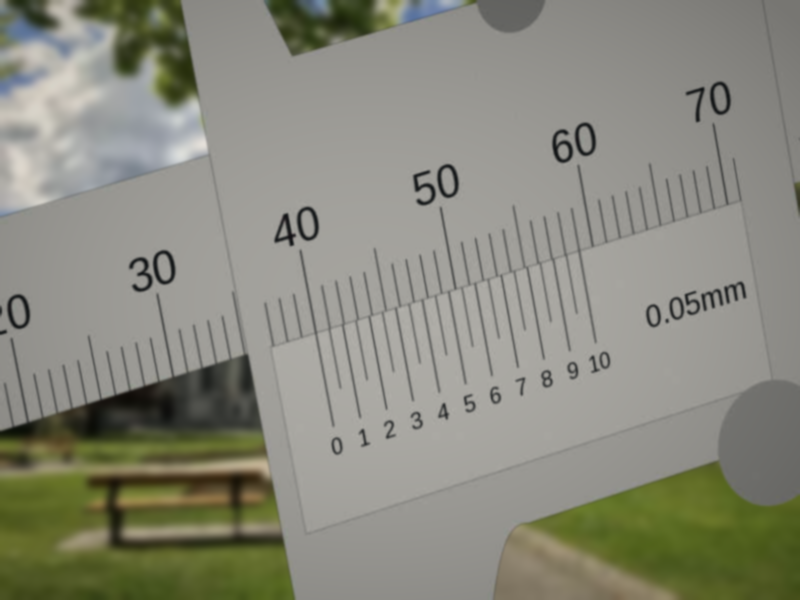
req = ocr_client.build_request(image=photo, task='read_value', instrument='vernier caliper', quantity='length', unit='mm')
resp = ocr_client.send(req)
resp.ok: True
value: 40.0 mm
